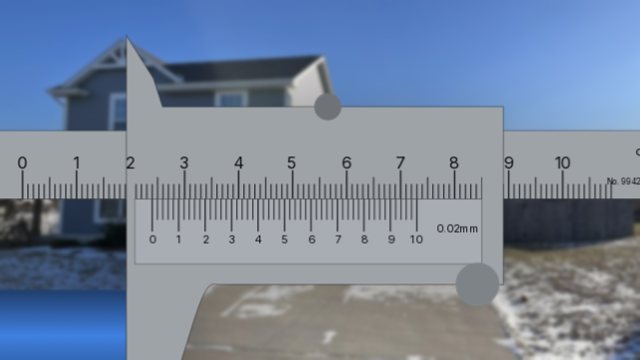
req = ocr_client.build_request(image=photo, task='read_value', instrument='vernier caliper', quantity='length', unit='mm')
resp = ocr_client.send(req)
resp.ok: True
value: 24.0 mm
